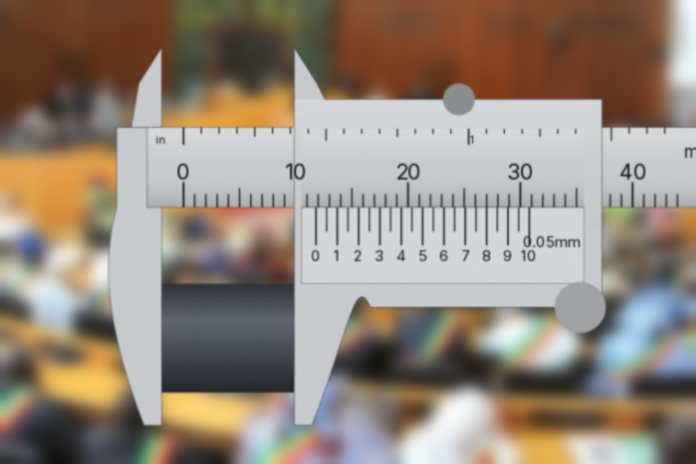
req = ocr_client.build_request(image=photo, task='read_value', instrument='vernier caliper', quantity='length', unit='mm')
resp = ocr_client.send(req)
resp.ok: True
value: 11.8 mm
